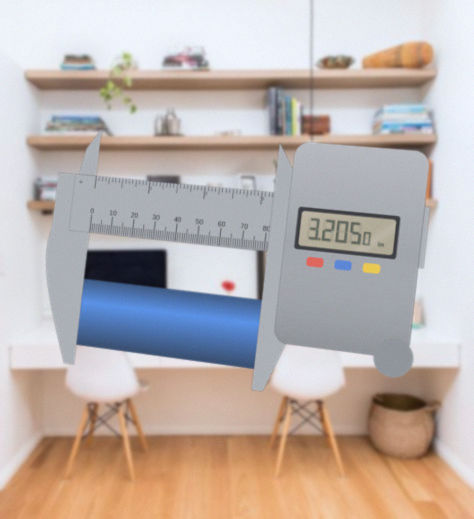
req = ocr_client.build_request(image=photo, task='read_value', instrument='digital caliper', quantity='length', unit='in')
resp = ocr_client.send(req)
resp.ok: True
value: 3.2050 in
